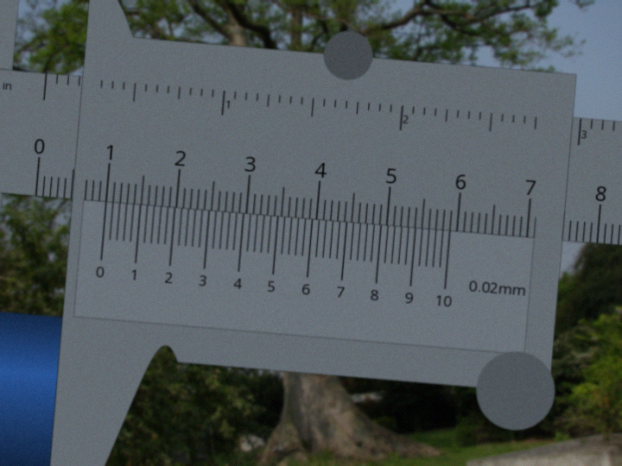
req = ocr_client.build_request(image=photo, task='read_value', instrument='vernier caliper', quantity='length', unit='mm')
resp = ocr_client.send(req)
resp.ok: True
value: 10.0 mm
